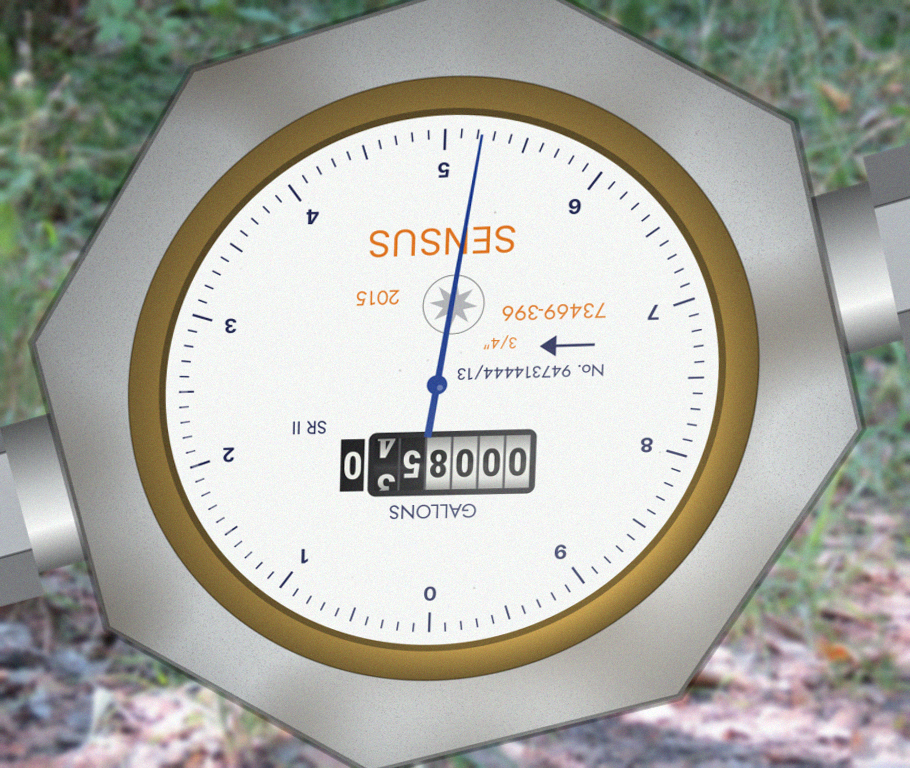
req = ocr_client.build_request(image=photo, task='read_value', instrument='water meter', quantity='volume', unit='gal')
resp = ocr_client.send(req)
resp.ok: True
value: 8535.2 gal
